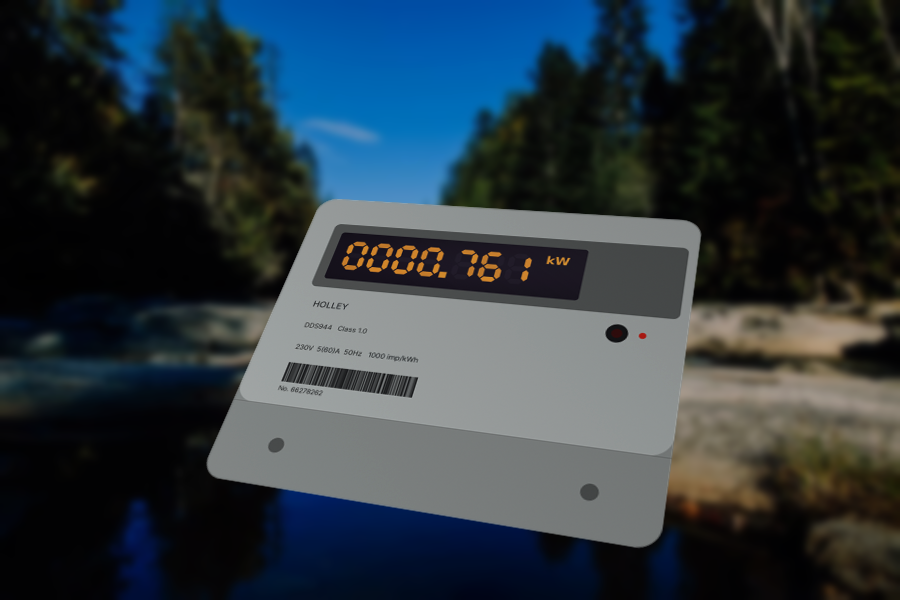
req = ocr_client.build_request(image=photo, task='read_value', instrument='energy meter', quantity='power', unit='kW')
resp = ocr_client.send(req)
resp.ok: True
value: 0.761 kW
